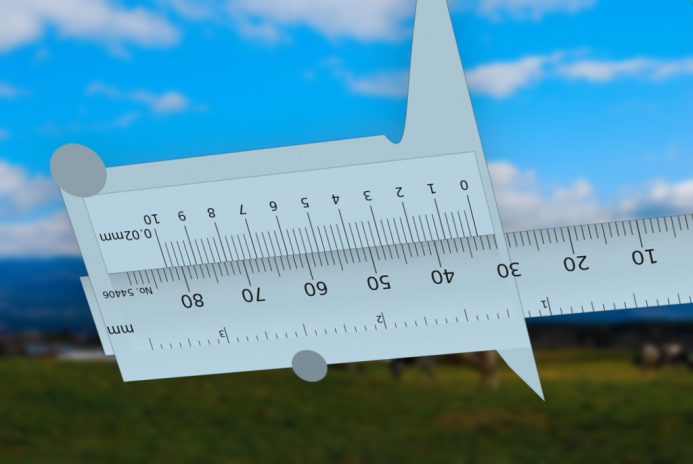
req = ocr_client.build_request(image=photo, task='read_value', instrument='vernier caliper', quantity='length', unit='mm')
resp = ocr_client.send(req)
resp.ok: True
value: 33.4 mm
